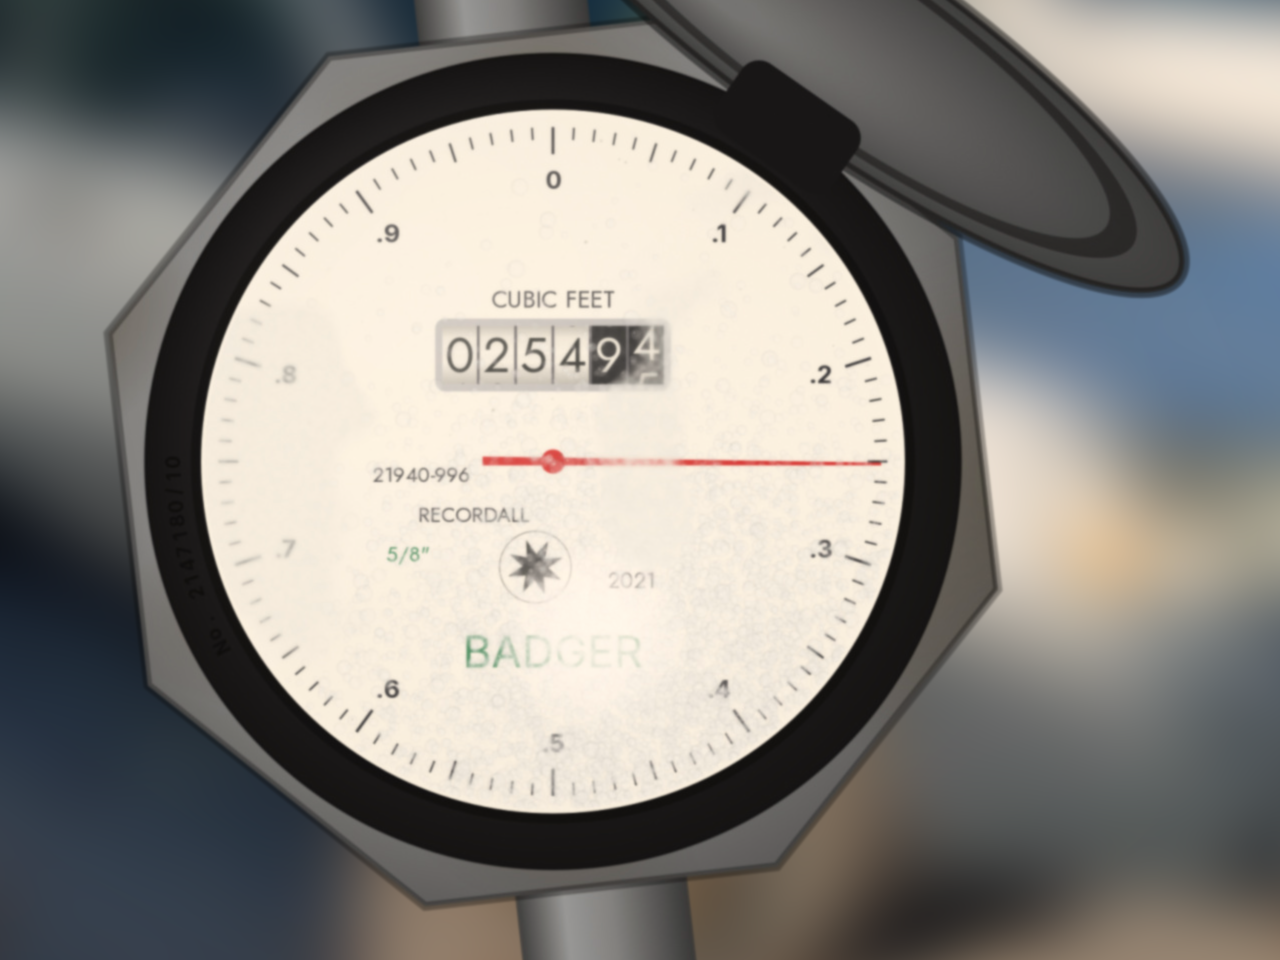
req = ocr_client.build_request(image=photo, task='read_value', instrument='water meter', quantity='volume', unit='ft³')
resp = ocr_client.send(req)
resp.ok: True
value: 25494.25 ft³
